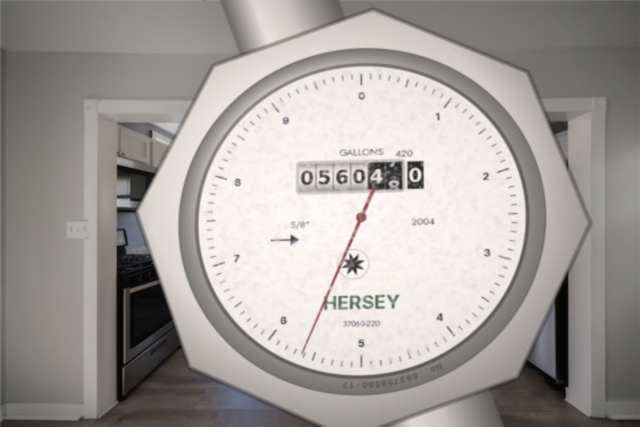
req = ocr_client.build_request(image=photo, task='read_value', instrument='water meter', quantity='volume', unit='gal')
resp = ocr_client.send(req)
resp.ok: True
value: 560475.6 gal
